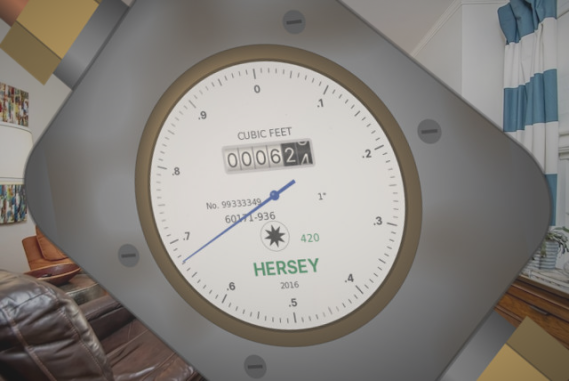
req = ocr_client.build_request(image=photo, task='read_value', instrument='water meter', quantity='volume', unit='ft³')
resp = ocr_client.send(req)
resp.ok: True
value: 623.67 ft³
